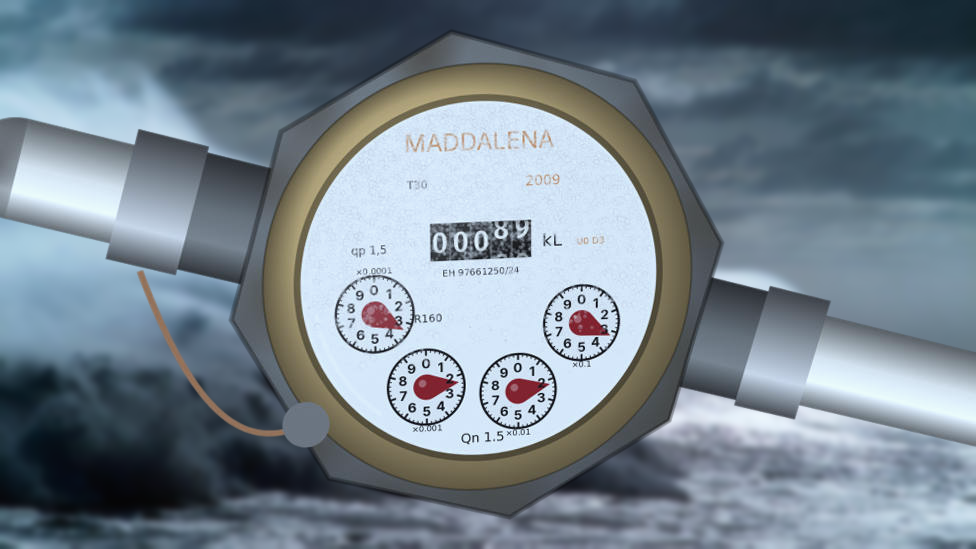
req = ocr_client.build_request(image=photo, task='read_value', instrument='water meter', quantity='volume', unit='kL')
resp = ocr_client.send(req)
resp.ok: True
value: 89.3223 kL
